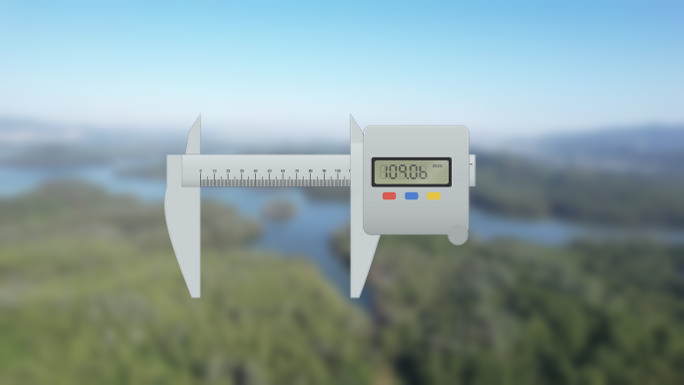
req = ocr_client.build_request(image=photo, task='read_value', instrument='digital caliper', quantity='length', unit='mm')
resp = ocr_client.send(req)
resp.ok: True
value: 109.06 mm
